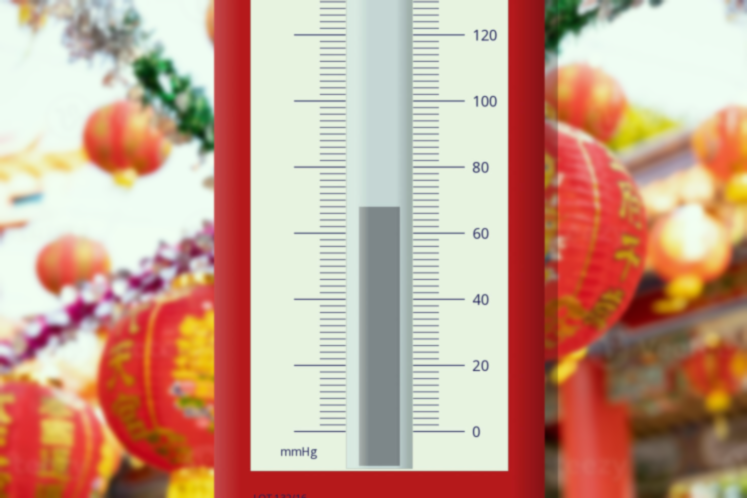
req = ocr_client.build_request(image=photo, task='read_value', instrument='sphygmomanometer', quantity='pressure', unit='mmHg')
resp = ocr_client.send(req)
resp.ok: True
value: 68 mmHg
